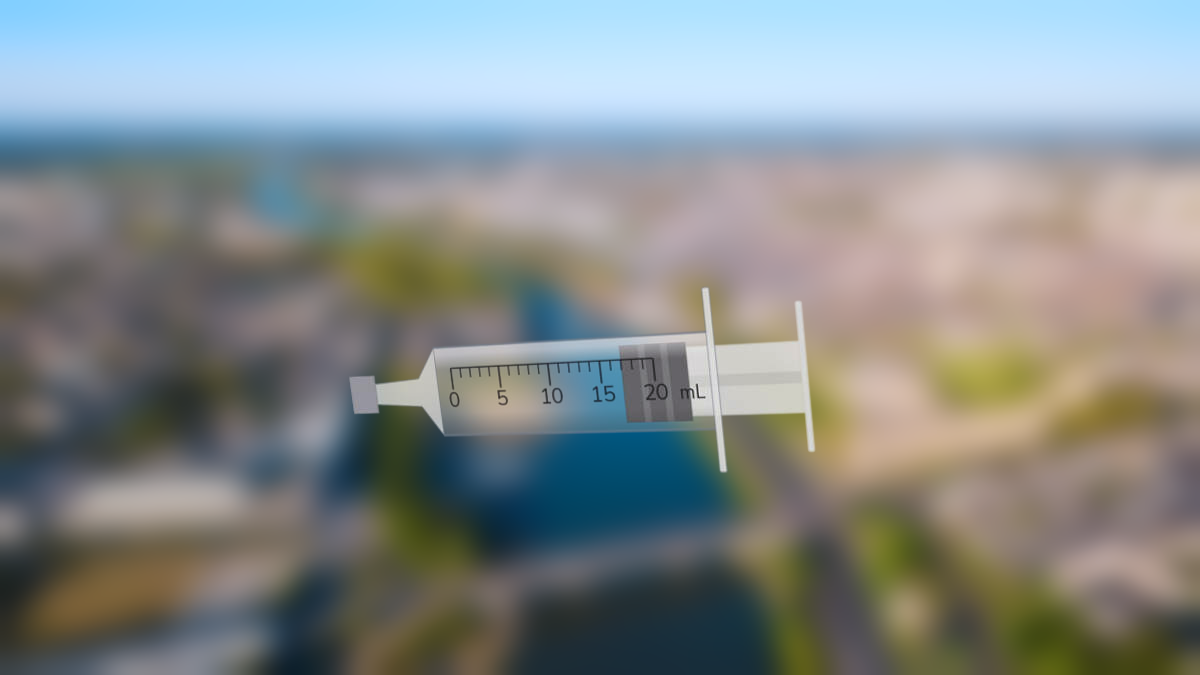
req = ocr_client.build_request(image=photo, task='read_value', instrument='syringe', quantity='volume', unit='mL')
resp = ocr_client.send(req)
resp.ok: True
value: 17 mL
